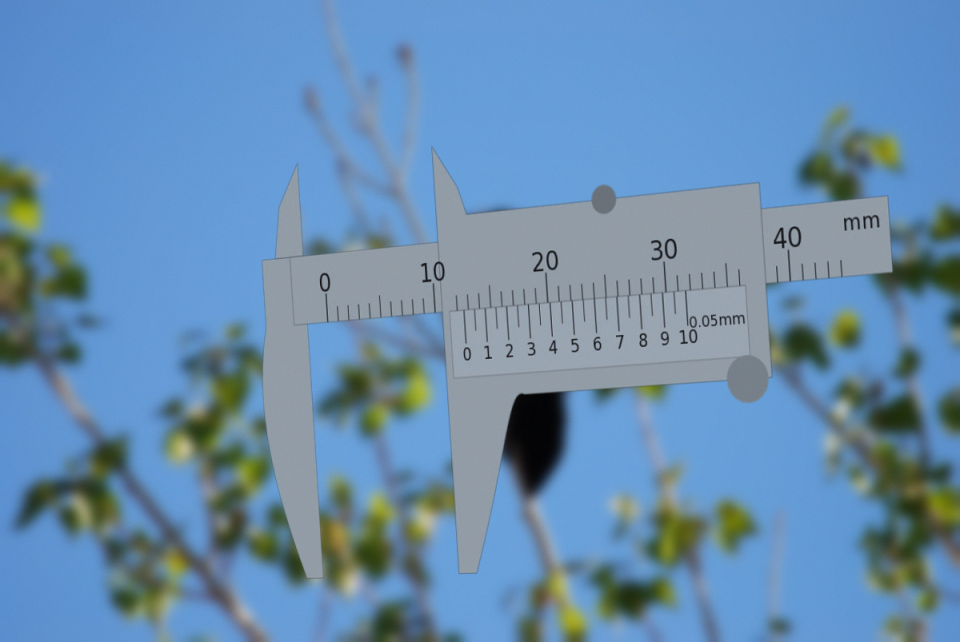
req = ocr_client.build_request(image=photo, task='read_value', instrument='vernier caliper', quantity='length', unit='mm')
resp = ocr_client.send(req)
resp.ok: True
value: 12.6 mm
